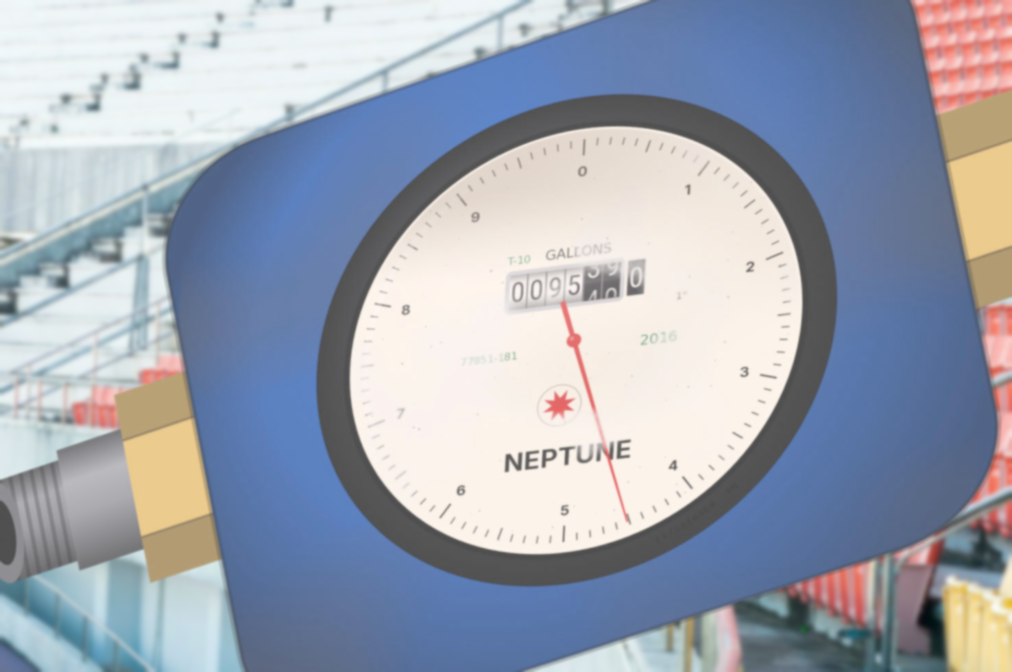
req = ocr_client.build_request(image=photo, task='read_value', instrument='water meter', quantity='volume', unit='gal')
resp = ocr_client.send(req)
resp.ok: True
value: 95394.5 gal
